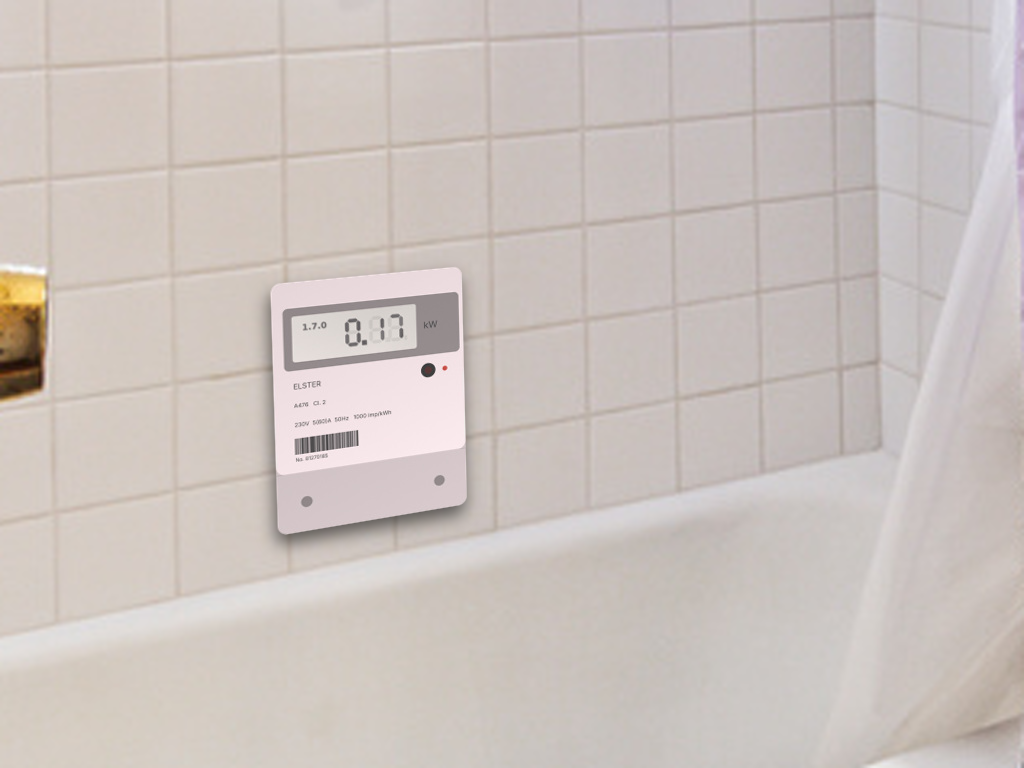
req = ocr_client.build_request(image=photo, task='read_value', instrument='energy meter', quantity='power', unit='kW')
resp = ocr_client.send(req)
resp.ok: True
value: 0.17 kW
